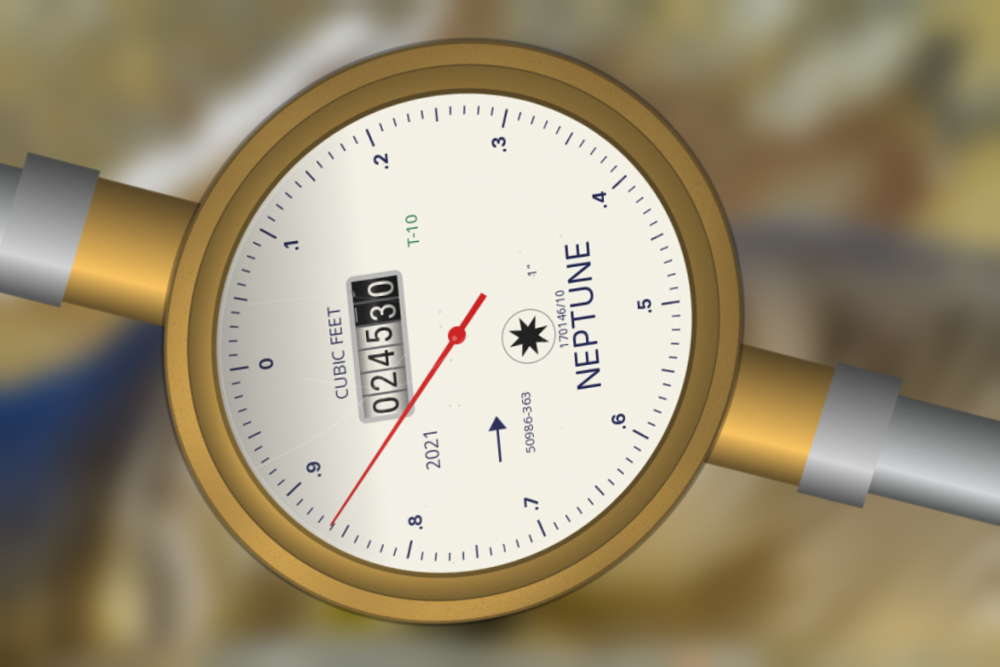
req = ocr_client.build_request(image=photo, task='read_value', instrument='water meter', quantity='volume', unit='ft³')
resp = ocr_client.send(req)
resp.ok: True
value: 24529.86 ft³
